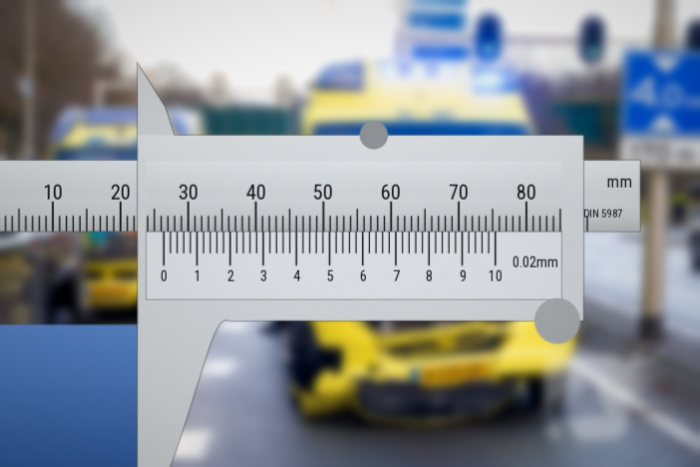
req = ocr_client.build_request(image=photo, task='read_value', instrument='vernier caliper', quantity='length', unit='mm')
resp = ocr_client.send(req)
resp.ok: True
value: 26.4 mm
